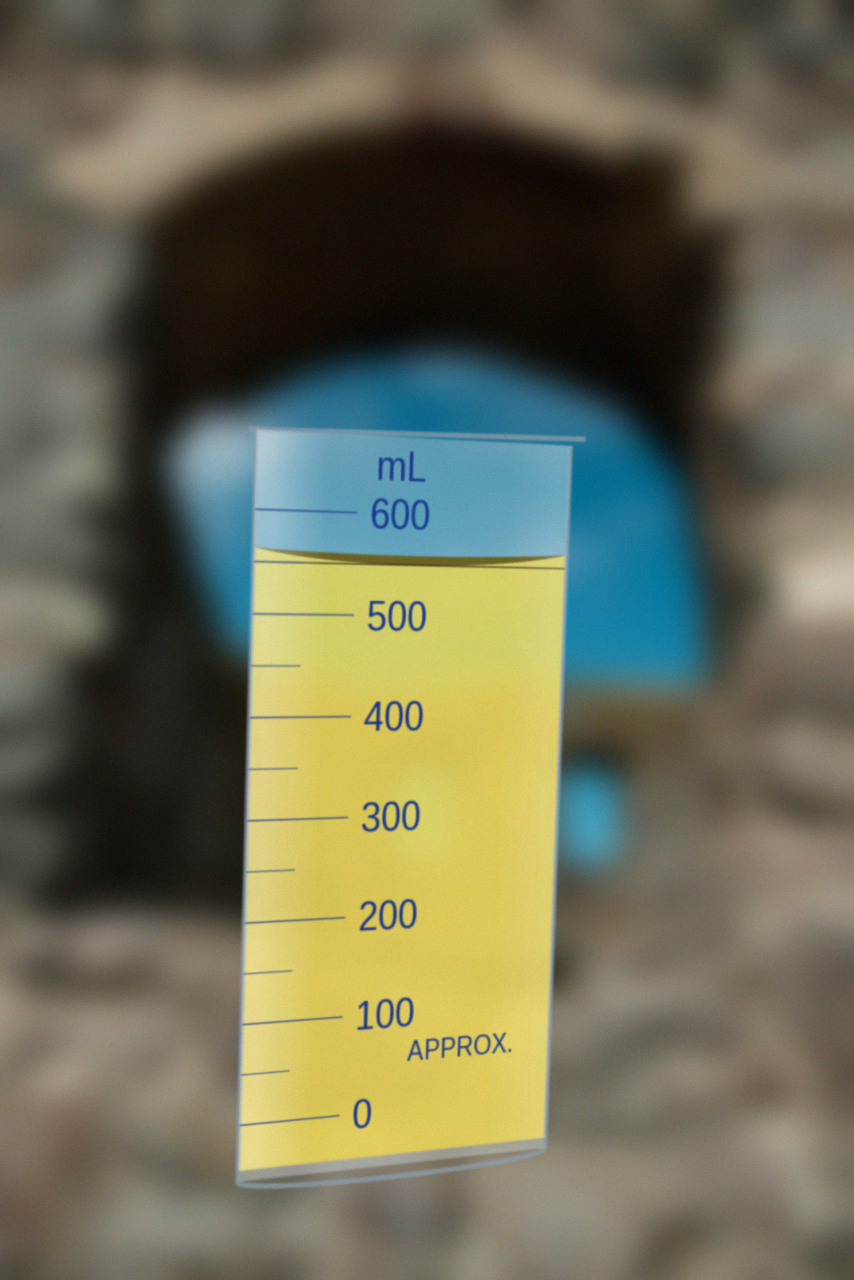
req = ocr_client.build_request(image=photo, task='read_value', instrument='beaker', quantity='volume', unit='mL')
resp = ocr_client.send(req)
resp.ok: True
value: 550 mL
